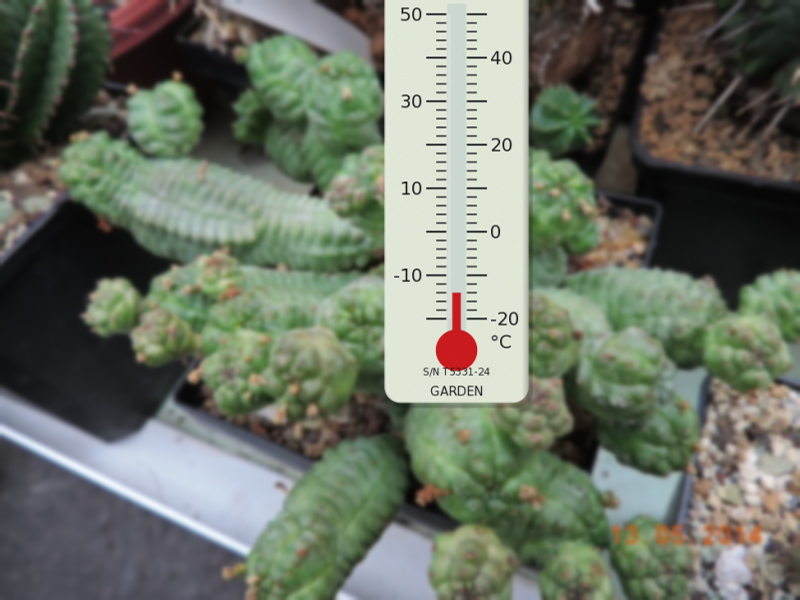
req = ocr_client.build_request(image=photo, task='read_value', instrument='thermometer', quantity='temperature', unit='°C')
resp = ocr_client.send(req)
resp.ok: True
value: -14 °C
